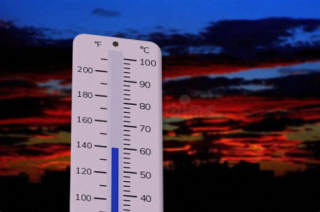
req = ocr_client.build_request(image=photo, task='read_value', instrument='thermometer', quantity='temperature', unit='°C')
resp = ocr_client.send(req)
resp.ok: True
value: 60 °C
